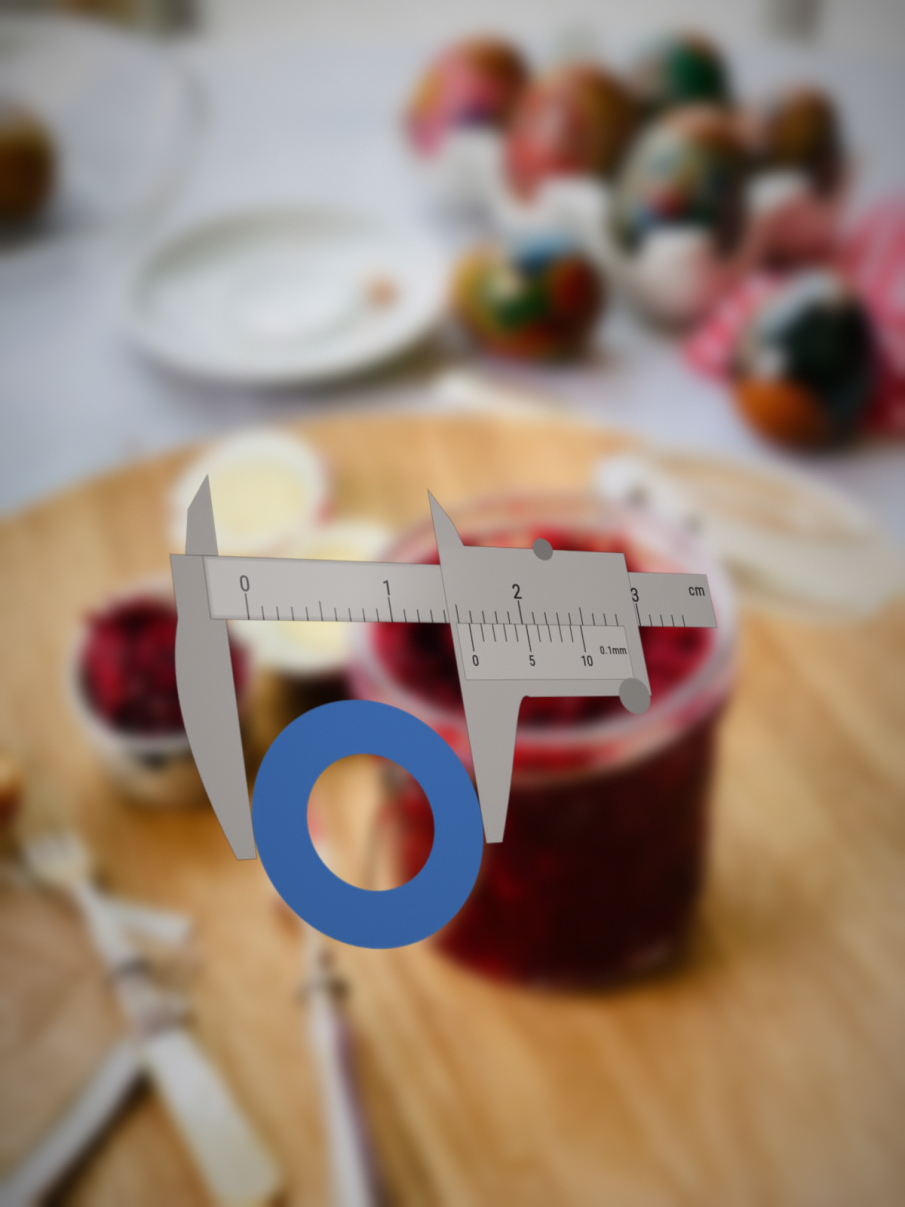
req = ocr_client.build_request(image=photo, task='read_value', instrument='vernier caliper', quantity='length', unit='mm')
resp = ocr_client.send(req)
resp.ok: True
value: 15.8 mm
